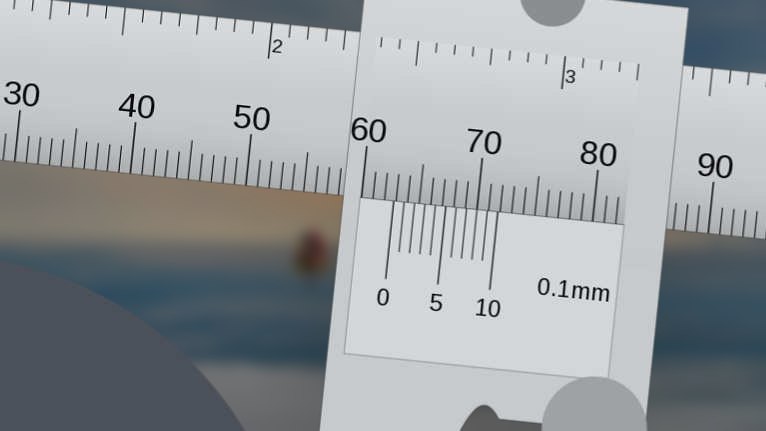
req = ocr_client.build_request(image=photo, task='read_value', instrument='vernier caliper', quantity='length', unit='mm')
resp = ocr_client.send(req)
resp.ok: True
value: 62.8 mm
